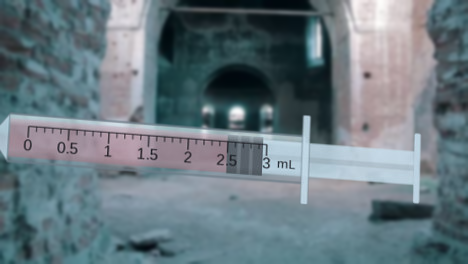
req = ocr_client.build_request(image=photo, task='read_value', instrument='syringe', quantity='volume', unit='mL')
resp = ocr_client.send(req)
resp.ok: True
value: 2.5 mL
